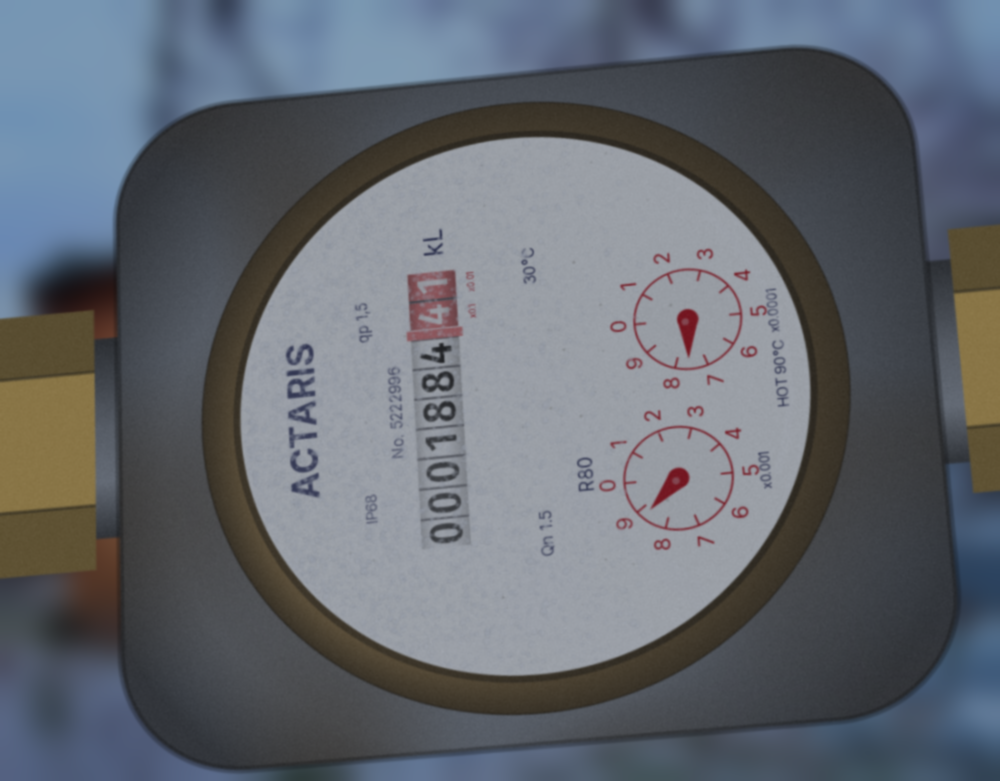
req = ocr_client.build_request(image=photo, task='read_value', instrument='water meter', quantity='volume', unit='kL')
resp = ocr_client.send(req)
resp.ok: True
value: 1884.4187 kL
